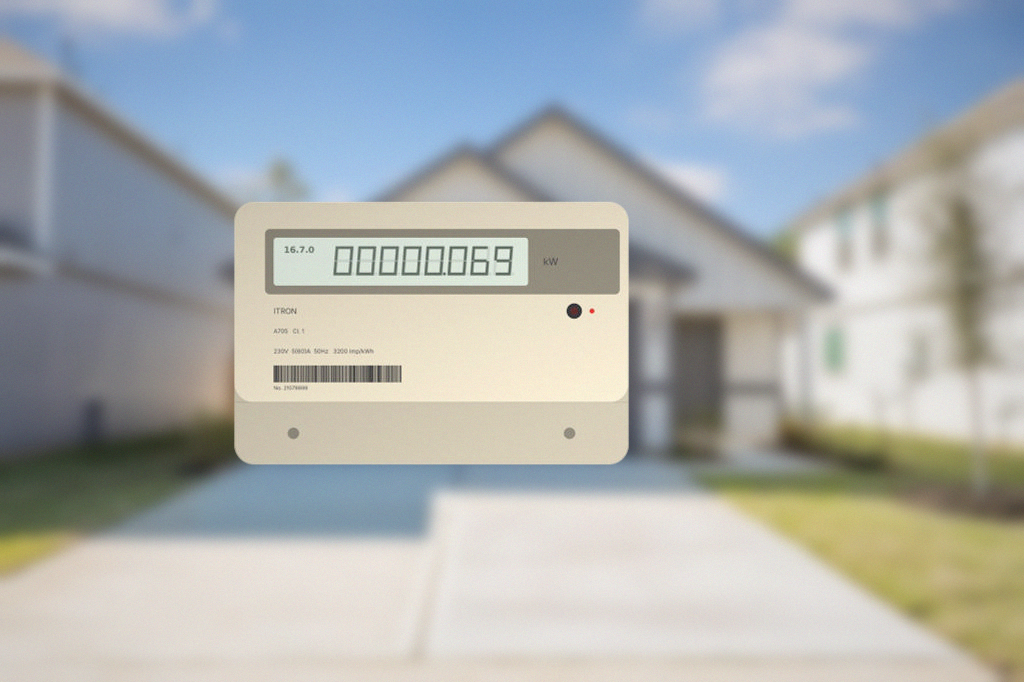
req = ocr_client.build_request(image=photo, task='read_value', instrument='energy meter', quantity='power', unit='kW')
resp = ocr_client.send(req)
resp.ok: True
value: 0.069 kW
